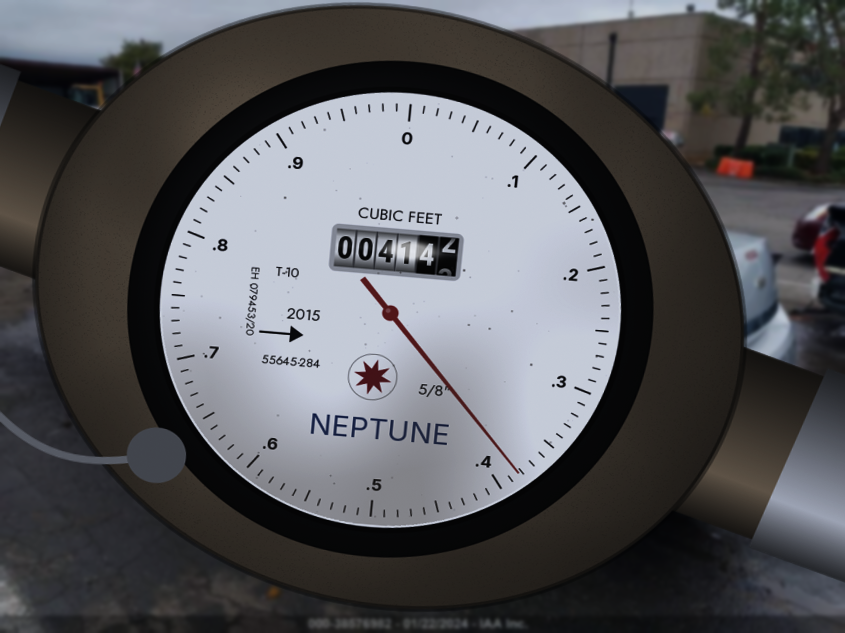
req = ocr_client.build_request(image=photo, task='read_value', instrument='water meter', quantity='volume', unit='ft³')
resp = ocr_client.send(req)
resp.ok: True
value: 4142.38 ft³
